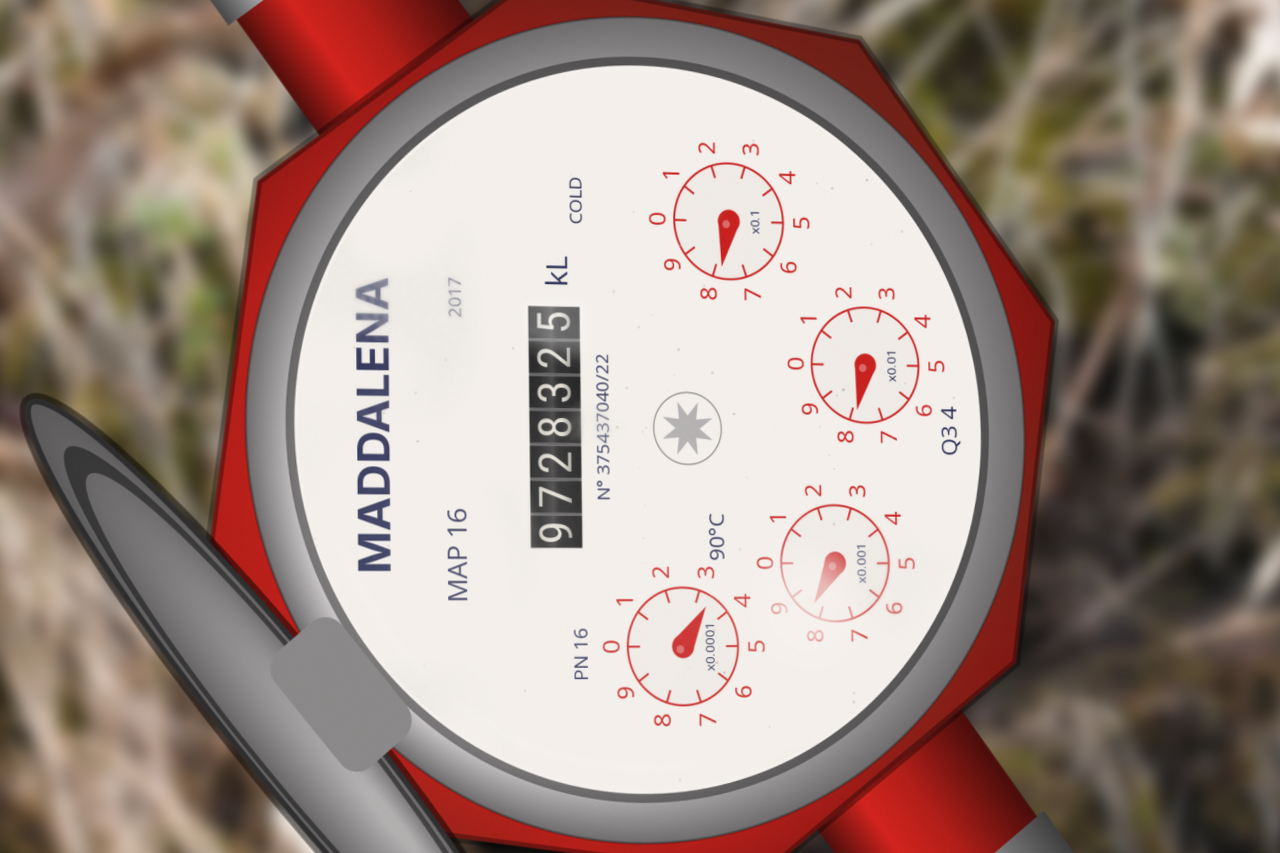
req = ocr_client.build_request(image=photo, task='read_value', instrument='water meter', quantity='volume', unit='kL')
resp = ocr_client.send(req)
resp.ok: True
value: 9728325.7783 kL
